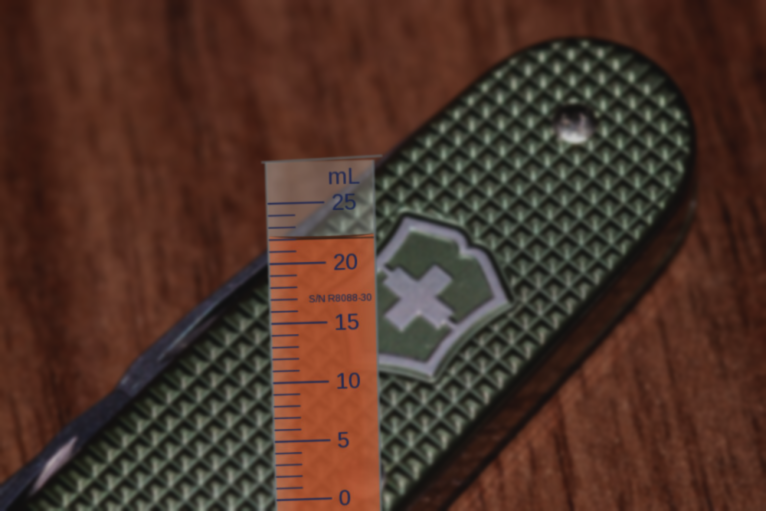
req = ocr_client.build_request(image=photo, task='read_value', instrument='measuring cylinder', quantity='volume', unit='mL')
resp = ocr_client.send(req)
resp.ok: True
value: 22 mL
